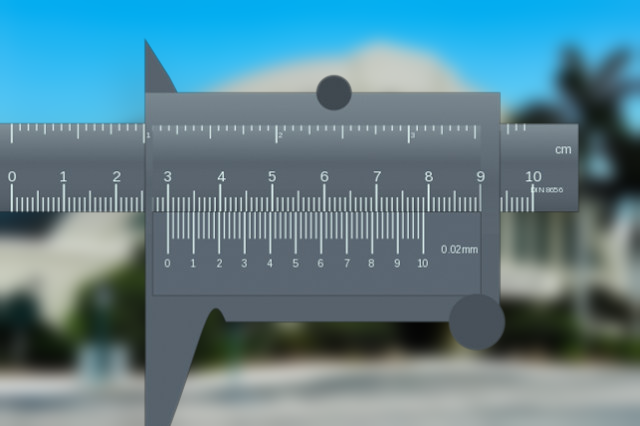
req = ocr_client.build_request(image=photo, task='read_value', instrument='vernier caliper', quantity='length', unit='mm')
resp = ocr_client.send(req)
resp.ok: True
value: 30.0 mm
